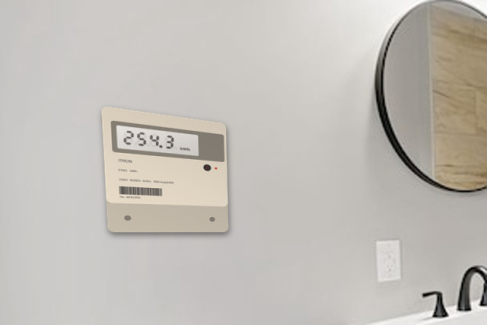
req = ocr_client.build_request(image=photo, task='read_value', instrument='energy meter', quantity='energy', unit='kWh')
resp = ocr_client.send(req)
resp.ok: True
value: 254.3 kWh
